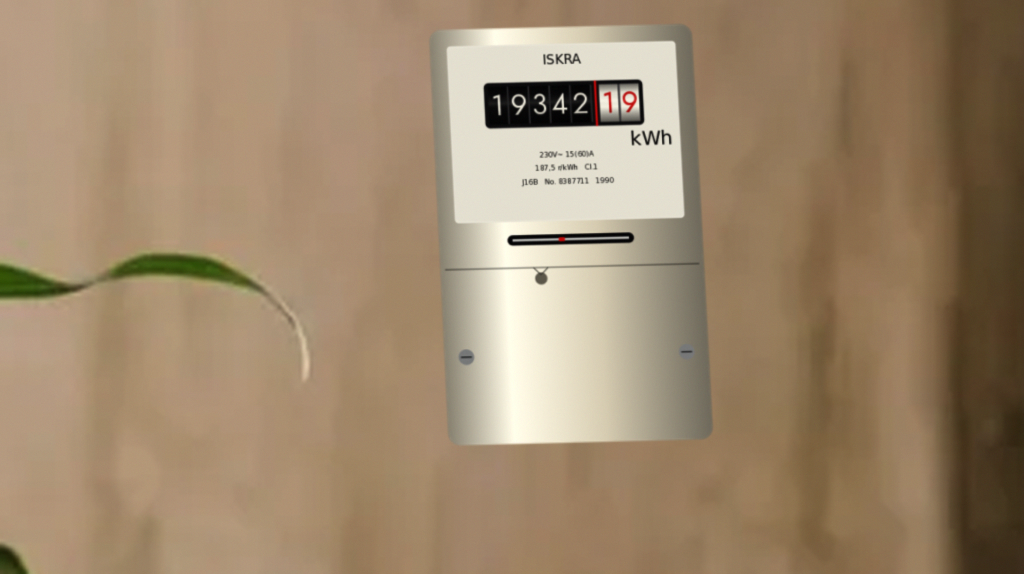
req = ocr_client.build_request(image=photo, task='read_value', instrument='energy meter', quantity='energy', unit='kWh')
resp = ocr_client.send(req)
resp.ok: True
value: 19342.19 kWh
